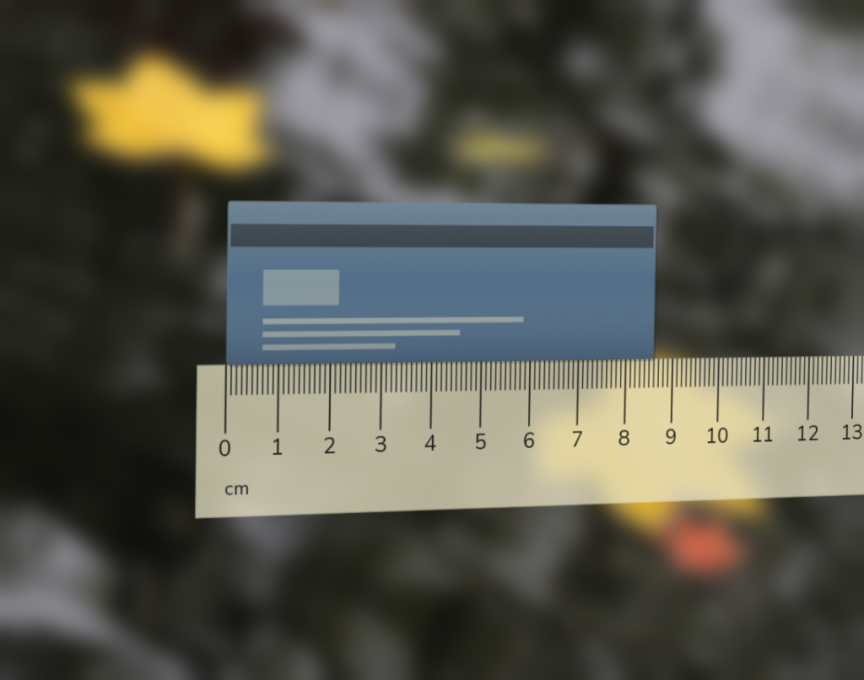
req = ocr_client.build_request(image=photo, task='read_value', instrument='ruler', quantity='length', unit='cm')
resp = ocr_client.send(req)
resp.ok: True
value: 8.6 cm
